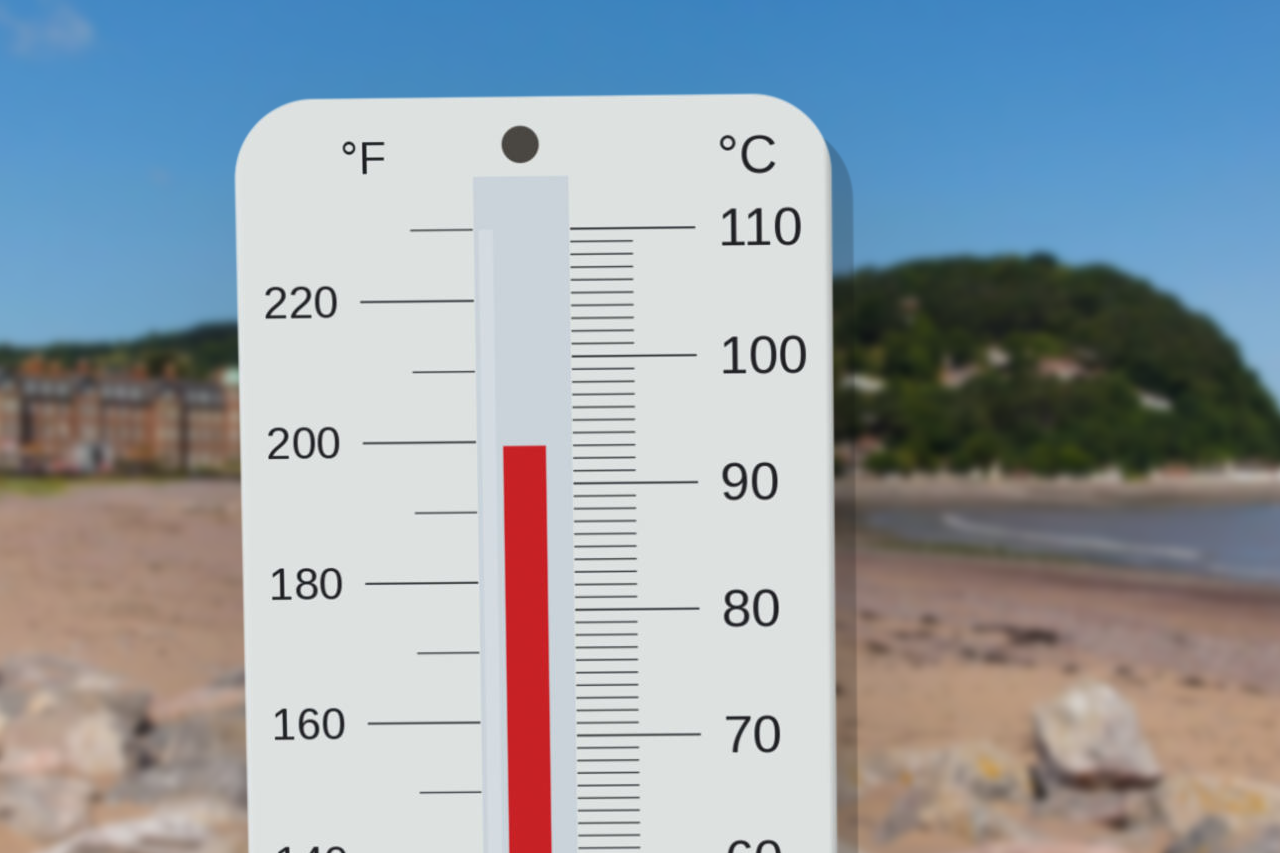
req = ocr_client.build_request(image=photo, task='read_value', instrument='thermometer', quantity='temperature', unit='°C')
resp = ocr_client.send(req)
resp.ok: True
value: 93 °C
